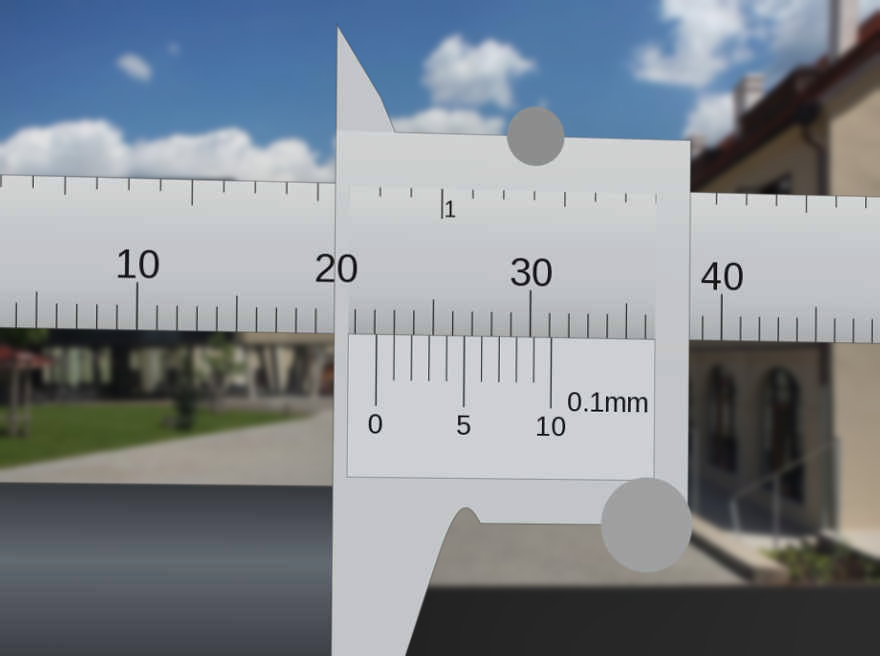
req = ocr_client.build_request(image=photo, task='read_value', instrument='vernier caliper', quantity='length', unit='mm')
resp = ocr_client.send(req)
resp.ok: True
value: 22.1 mm
